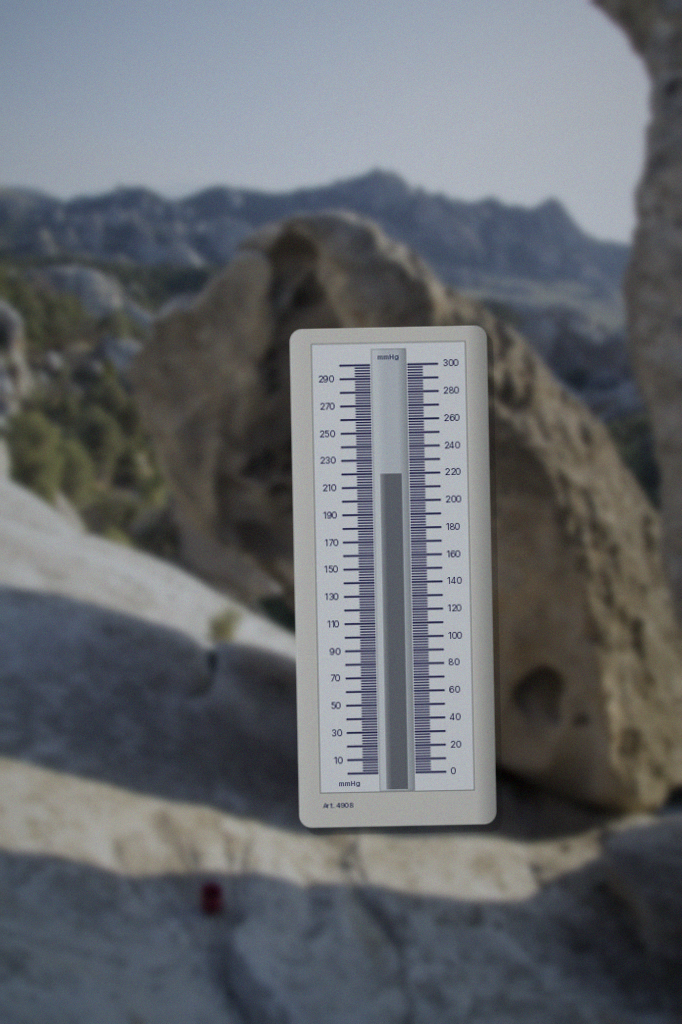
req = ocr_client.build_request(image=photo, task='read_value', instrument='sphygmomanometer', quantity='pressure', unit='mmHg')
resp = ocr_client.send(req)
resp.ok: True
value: 220 mmHg
